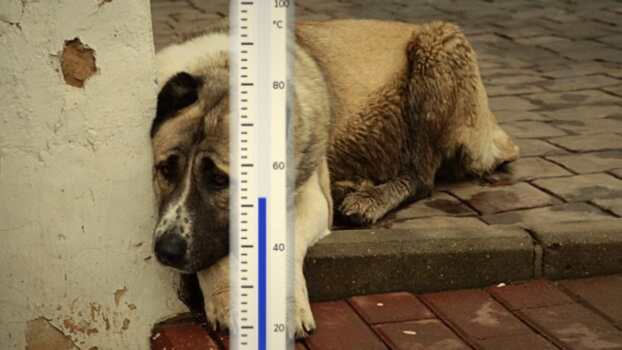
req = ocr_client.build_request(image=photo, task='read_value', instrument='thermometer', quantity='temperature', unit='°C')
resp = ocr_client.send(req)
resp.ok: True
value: 52 °C
